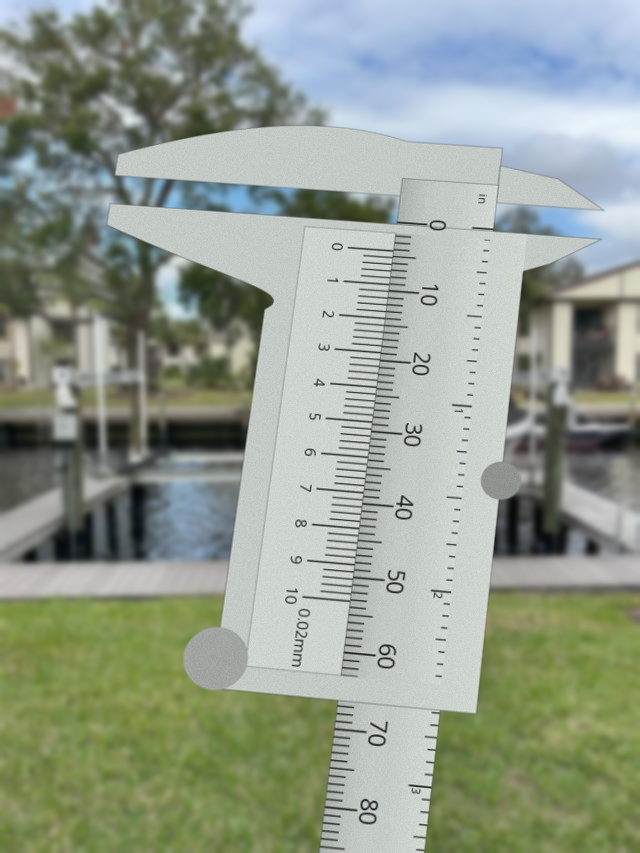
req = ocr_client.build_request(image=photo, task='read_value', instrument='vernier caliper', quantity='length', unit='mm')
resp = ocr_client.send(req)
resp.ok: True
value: 4.2 mm
